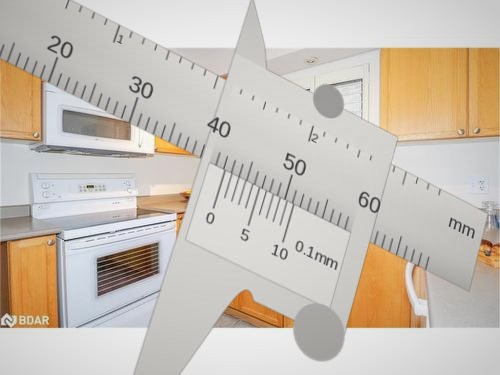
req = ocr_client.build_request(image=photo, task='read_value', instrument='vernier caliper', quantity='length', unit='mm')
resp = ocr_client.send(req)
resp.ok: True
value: 42.2 mm
